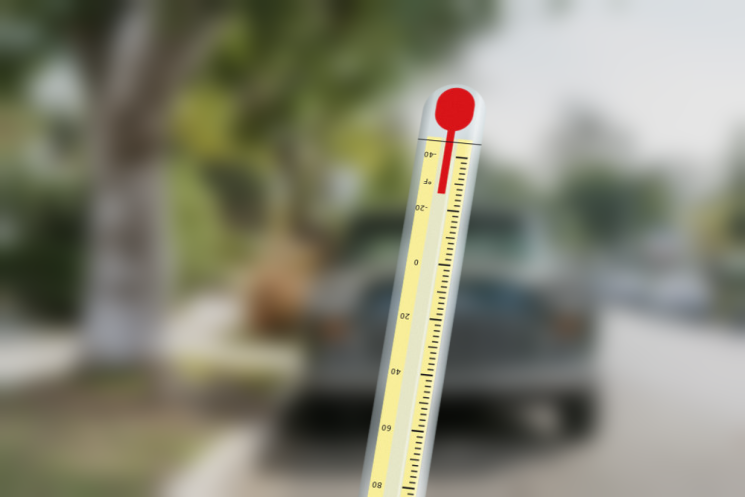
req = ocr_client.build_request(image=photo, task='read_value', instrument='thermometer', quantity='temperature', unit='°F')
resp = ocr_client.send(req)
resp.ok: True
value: -26 °F
